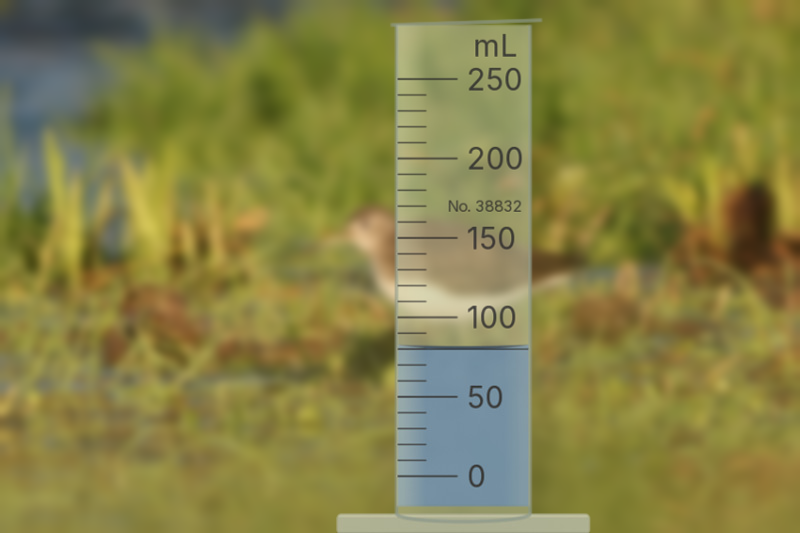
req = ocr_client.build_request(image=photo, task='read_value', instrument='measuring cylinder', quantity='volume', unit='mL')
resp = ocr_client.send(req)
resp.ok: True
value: 80 mL
